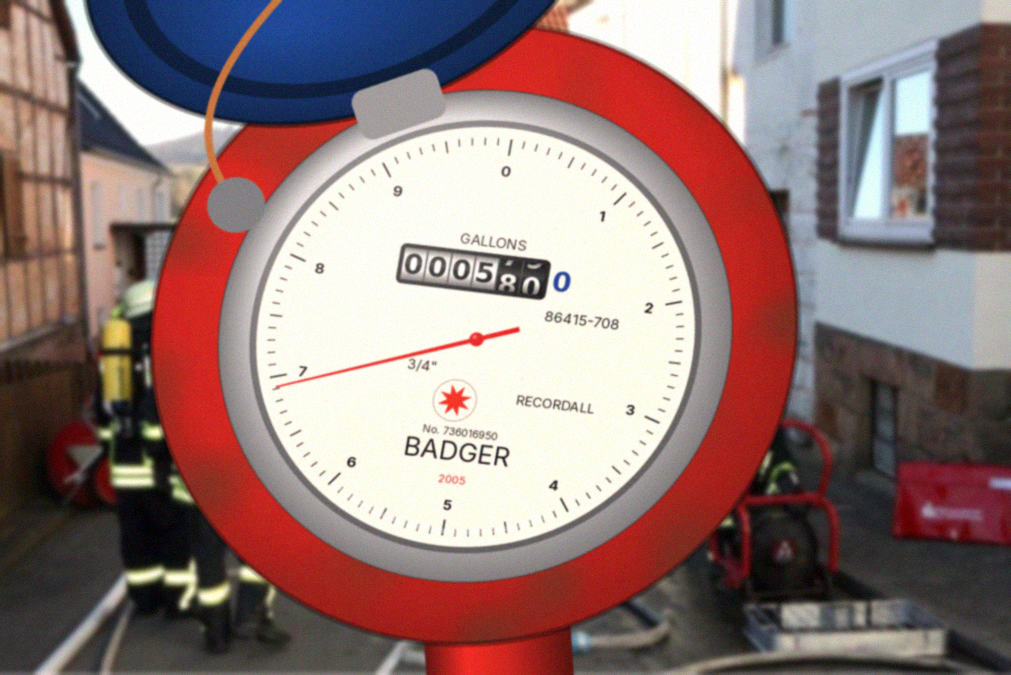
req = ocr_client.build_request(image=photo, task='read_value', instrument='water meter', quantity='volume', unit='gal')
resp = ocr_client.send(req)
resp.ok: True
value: 5796.9 gal
